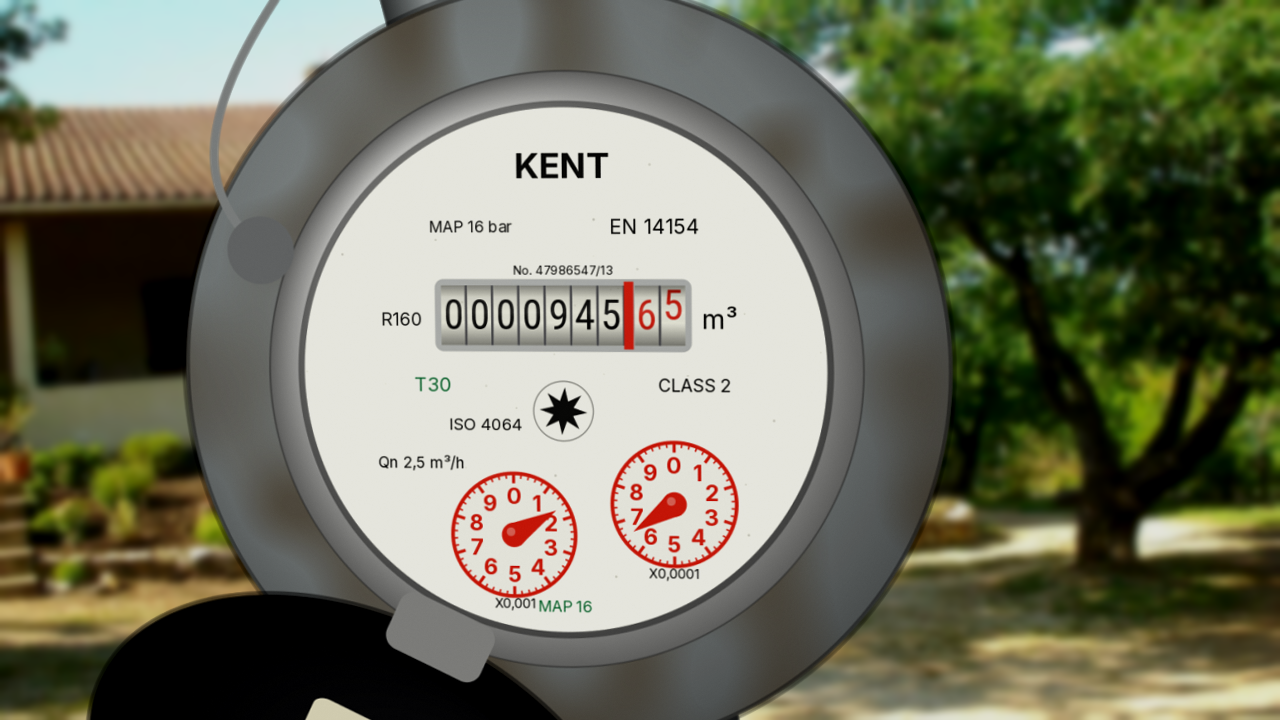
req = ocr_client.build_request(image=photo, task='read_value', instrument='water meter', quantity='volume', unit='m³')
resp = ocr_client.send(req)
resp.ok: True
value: 945.6516 m³
